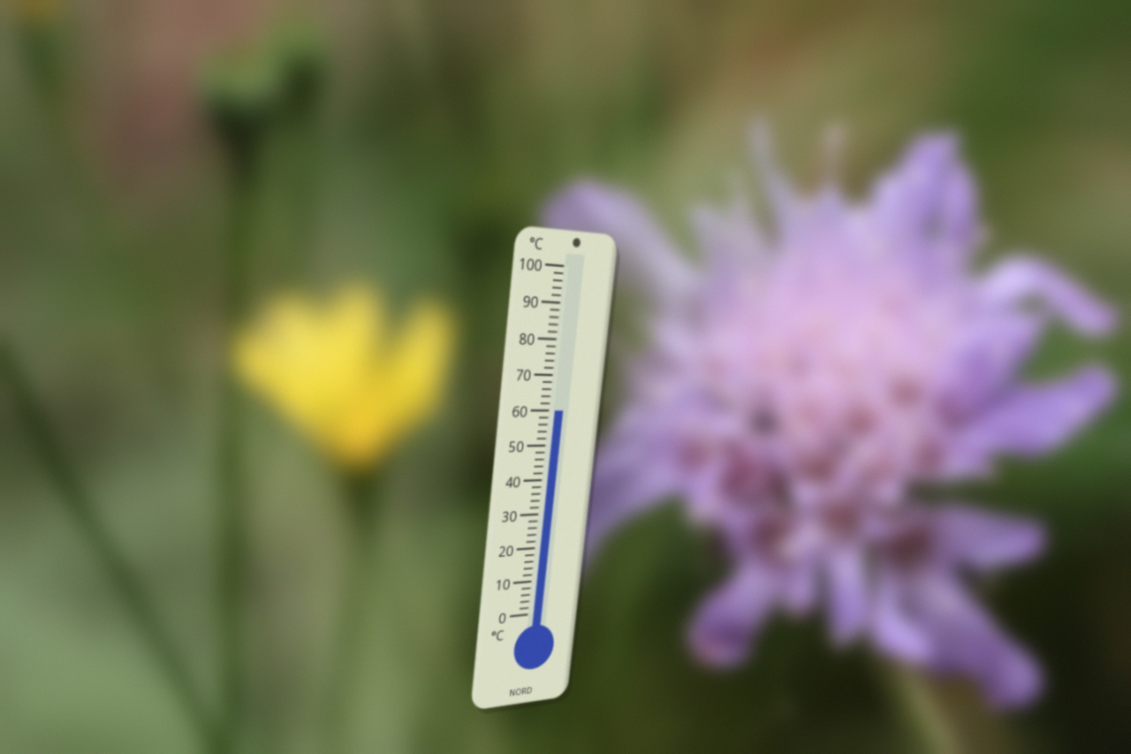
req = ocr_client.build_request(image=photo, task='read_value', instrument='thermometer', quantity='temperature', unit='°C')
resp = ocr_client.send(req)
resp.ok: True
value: 60 °C
